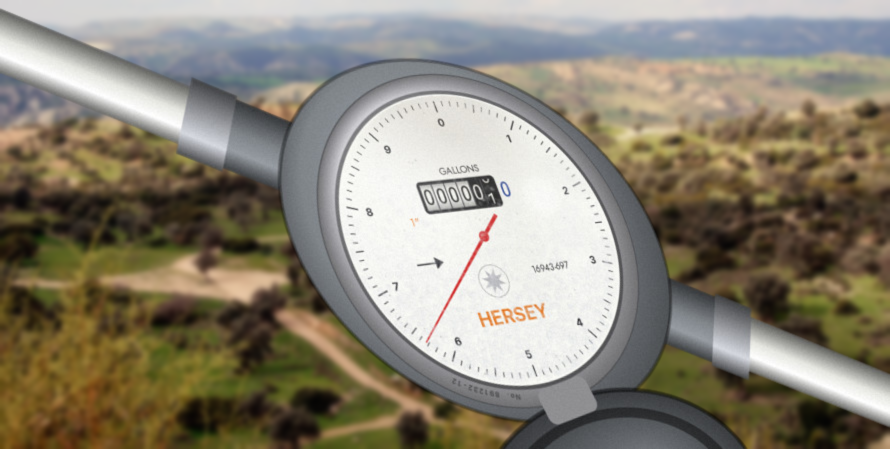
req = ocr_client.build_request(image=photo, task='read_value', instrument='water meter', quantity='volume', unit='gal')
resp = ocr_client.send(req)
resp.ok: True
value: 6.3 gal
